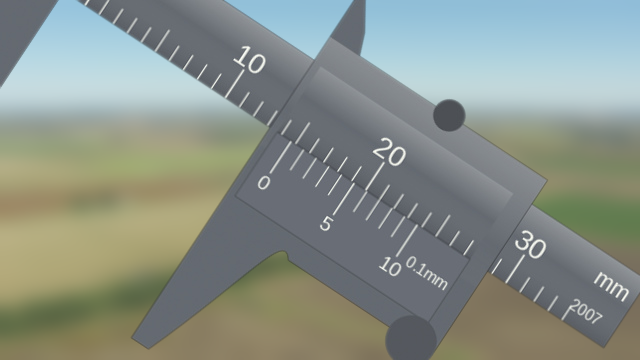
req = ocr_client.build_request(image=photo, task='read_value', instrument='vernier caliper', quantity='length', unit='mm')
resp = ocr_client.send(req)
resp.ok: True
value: 14.7 mm
